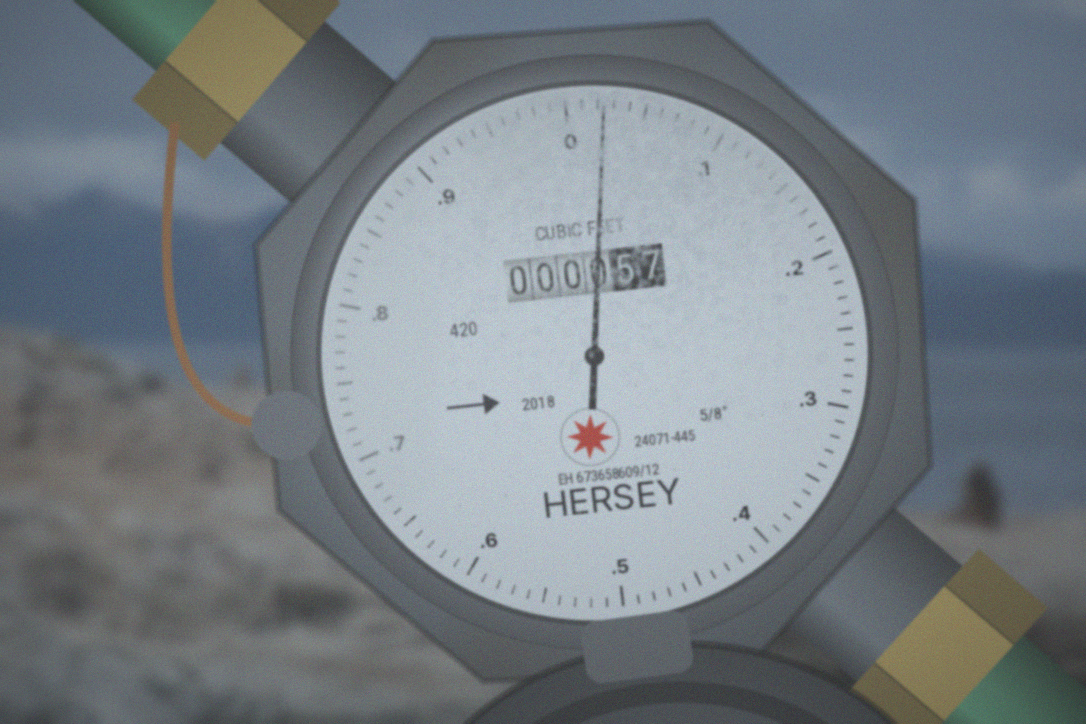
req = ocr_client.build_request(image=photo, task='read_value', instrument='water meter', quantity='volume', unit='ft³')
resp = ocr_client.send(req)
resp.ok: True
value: 57.02 ft³
